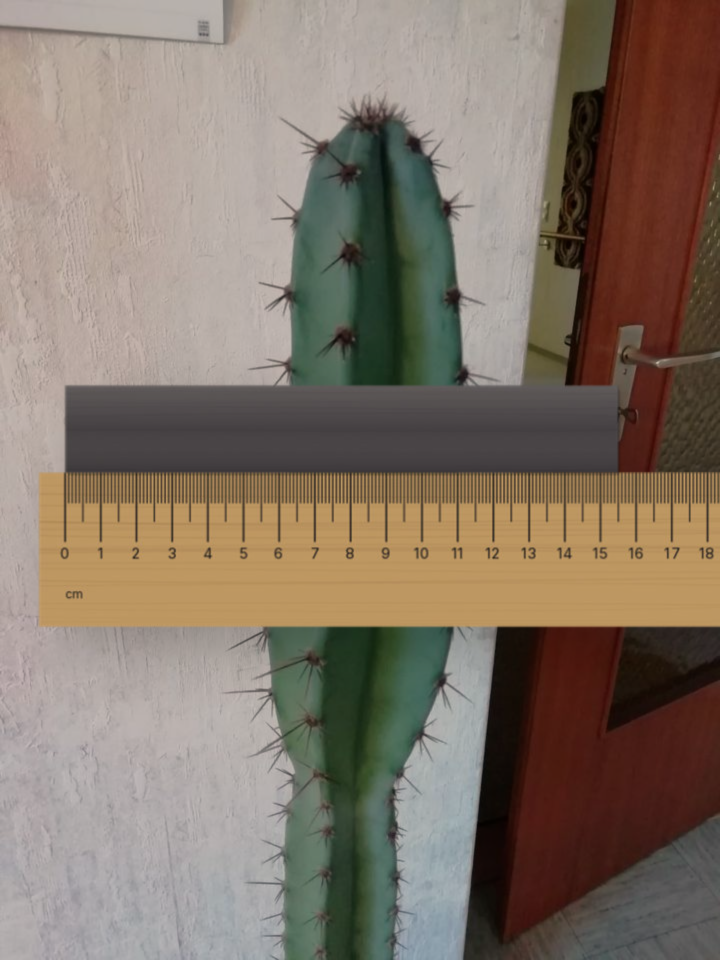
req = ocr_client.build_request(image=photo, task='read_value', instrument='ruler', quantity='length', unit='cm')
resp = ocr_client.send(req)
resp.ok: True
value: 15.5 cm
